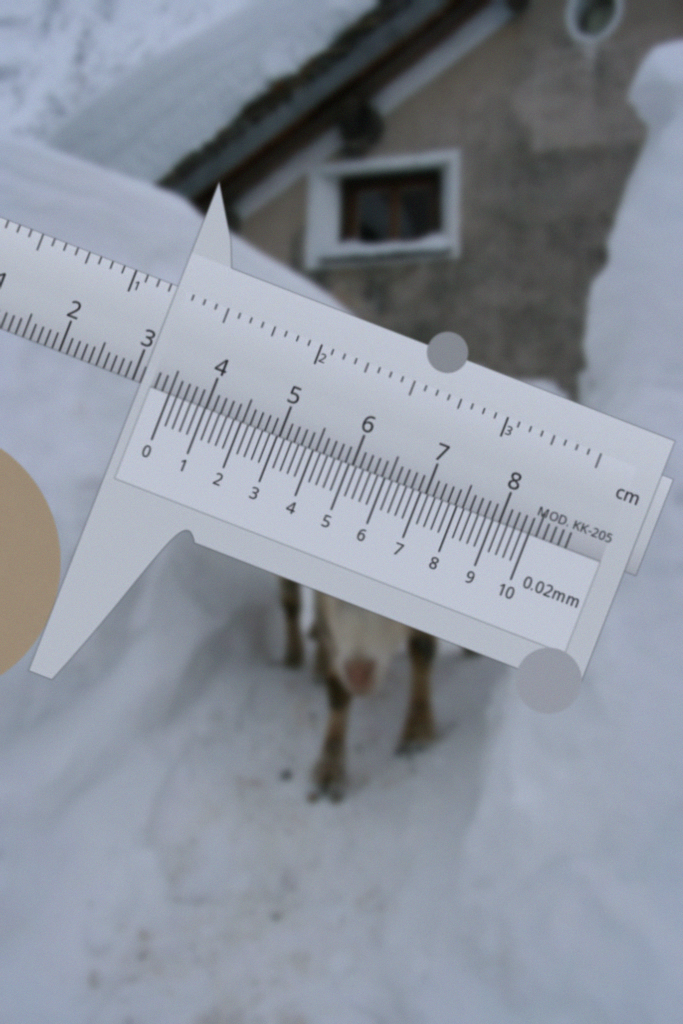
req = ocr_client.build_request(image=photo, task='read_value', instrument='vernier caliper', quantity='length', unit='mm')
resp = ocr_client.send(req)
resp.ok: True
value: 35.0 mm
